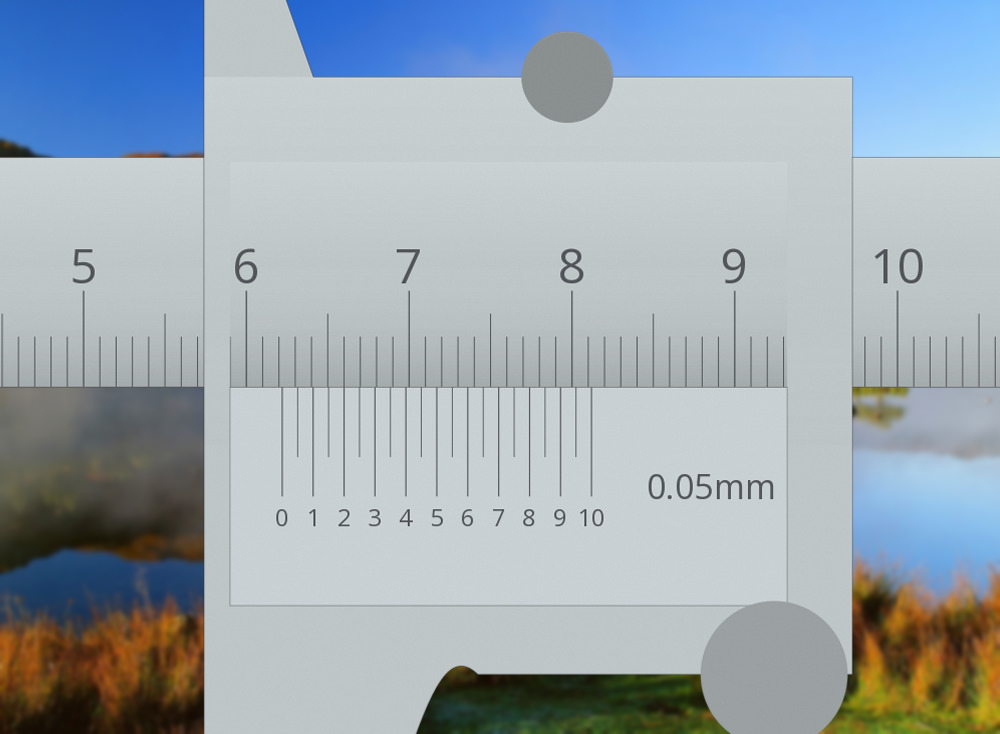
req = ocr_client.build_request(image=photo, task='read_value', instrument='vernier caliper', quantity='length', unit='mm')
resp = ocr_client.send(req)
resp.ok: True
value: 62.2 mm
